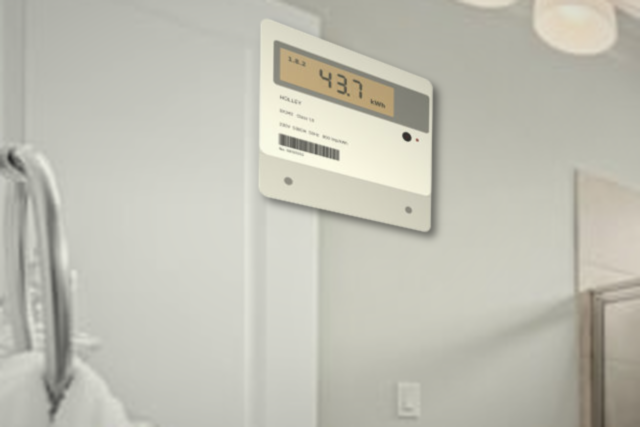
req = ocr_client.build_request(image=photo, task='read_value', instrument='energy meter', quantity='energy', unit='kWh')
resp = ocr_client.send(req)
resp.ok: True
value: 43.7 kWh
